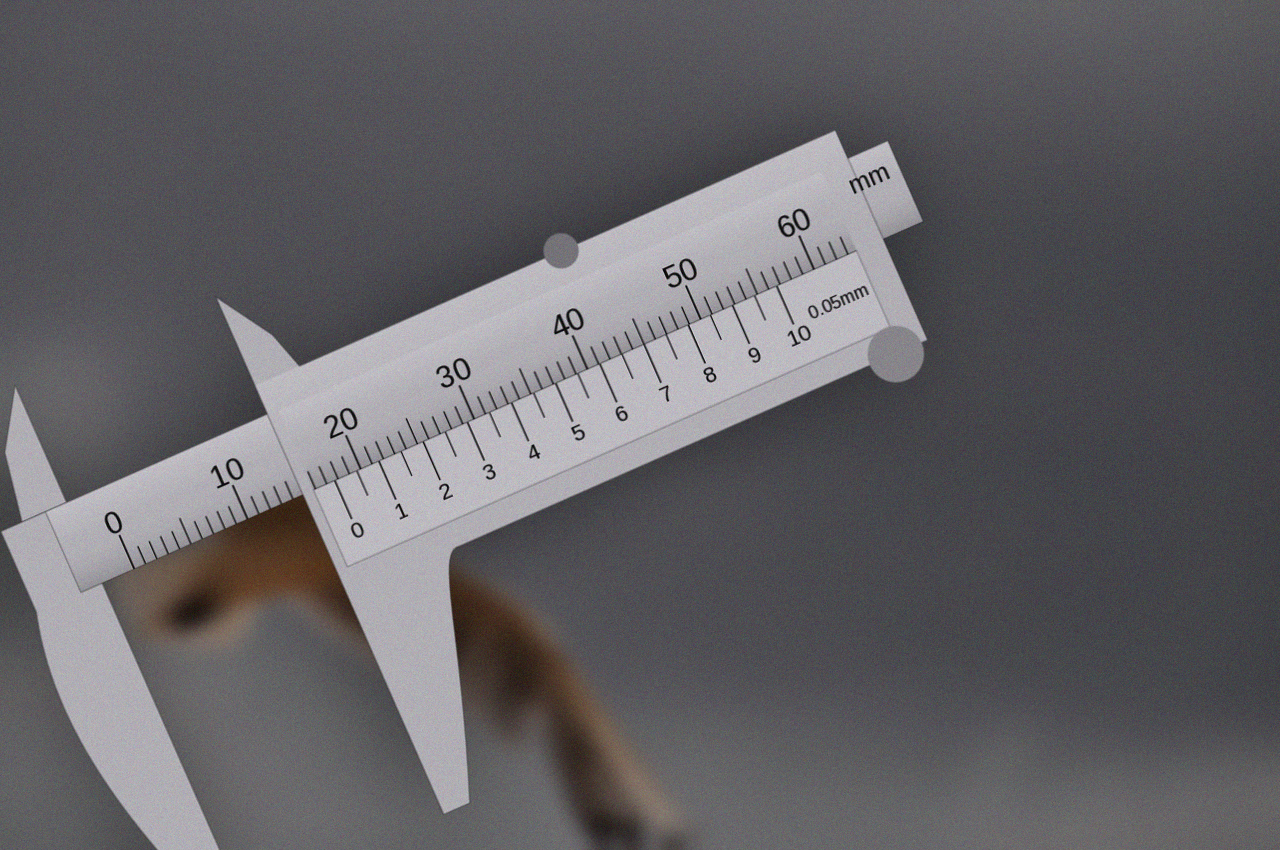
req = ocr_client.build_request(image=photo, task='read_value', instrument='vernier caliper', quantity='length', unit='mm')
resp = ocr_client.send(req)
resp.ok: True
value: 17.7 mm
